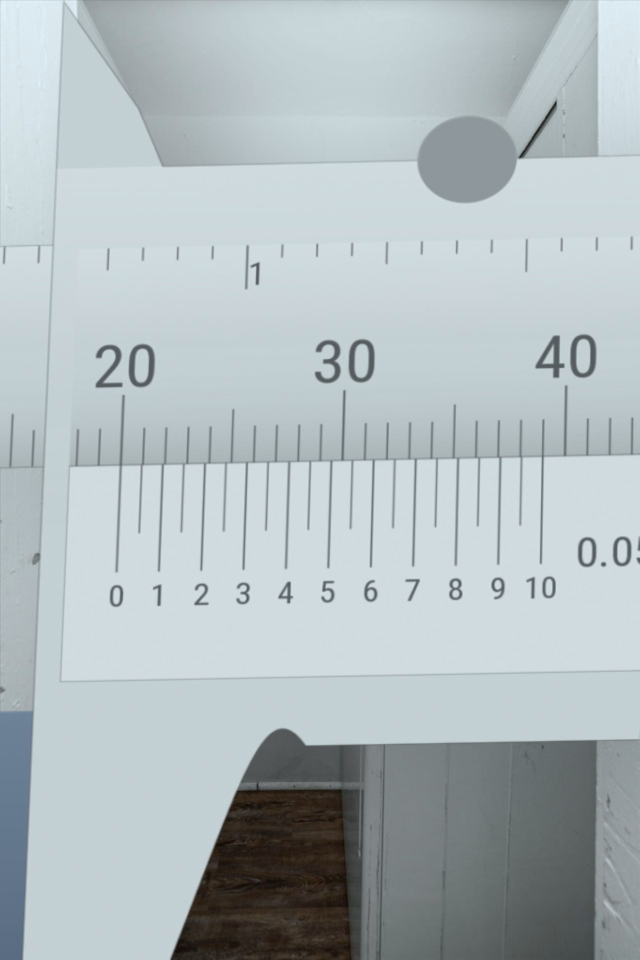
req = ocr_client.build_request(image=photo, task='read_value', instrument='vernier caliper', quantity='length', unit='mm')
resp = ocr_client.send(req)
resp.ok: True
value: 20.0 mm
